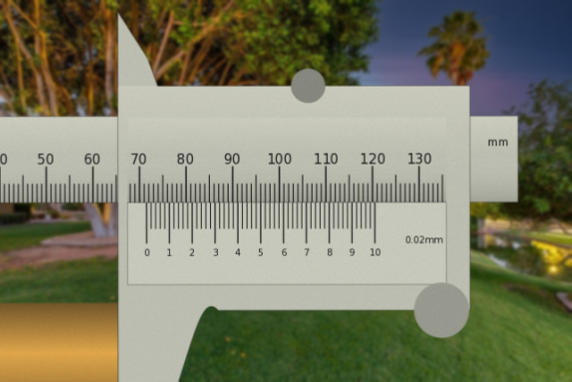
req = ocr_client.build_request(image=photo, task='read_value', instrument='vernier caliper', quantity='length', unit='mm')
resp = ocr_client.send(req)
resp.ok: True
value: 71.5 mm
